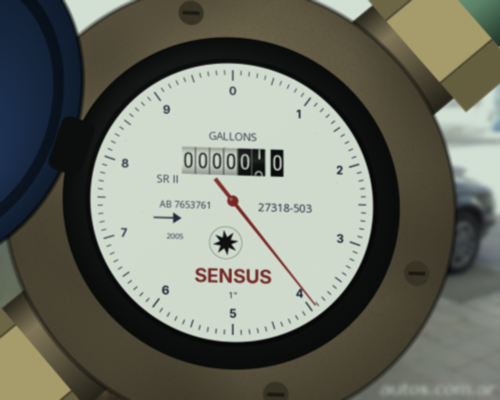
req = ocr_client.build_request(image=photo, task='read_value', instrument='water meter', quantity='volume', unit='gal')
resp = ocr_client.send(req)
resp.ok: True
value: 13.9 gal
